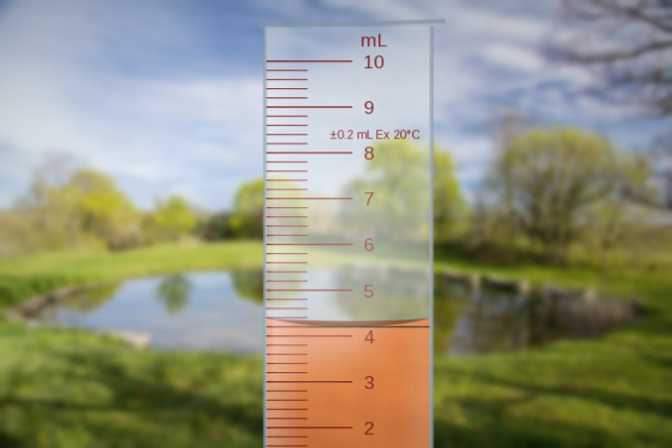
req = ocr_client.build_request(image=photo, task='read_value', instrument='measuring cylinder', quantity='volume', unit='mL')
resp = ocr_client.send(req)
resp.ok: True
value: 4.2 mL
